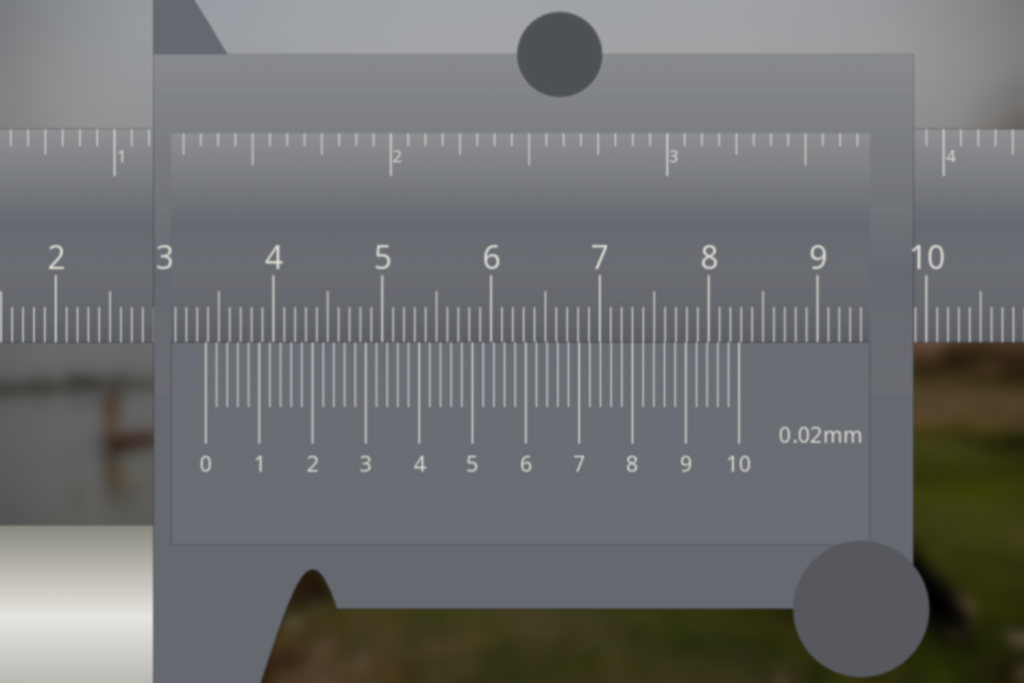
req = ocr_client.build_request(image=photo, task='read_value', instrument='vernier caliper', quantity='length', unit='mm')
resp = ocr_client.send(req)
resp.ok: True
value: 33.8 mm
